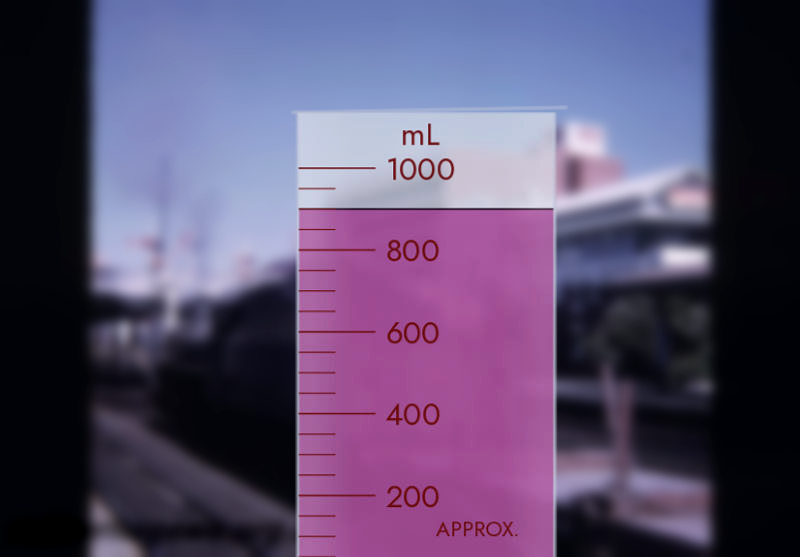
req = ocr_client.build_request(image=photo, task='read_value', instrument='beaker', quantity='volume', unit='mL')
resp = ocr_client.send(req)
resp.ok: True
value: 900 mL
